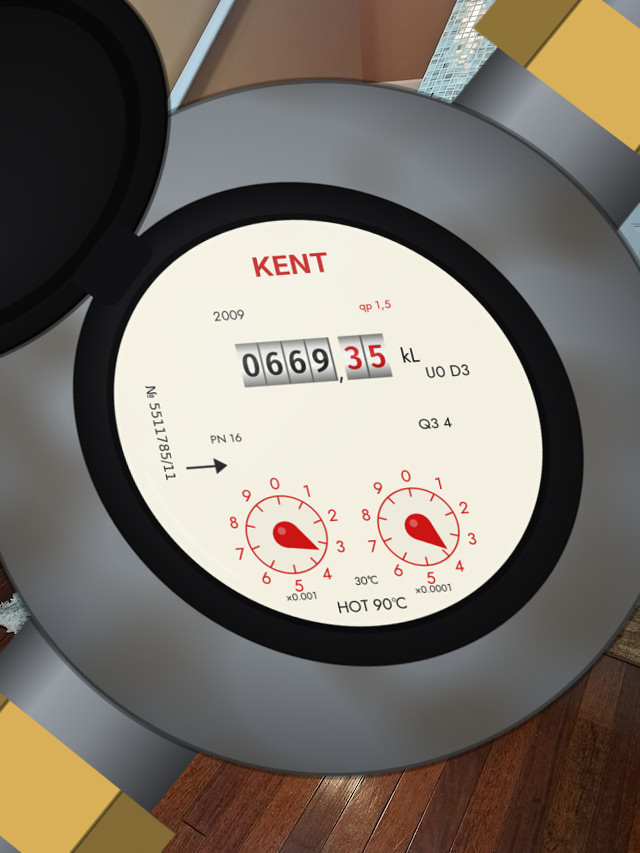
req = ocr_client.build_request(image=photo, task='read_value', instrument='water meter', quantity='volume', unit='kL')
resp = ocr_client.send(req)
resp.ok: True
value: 669.3533 kL
